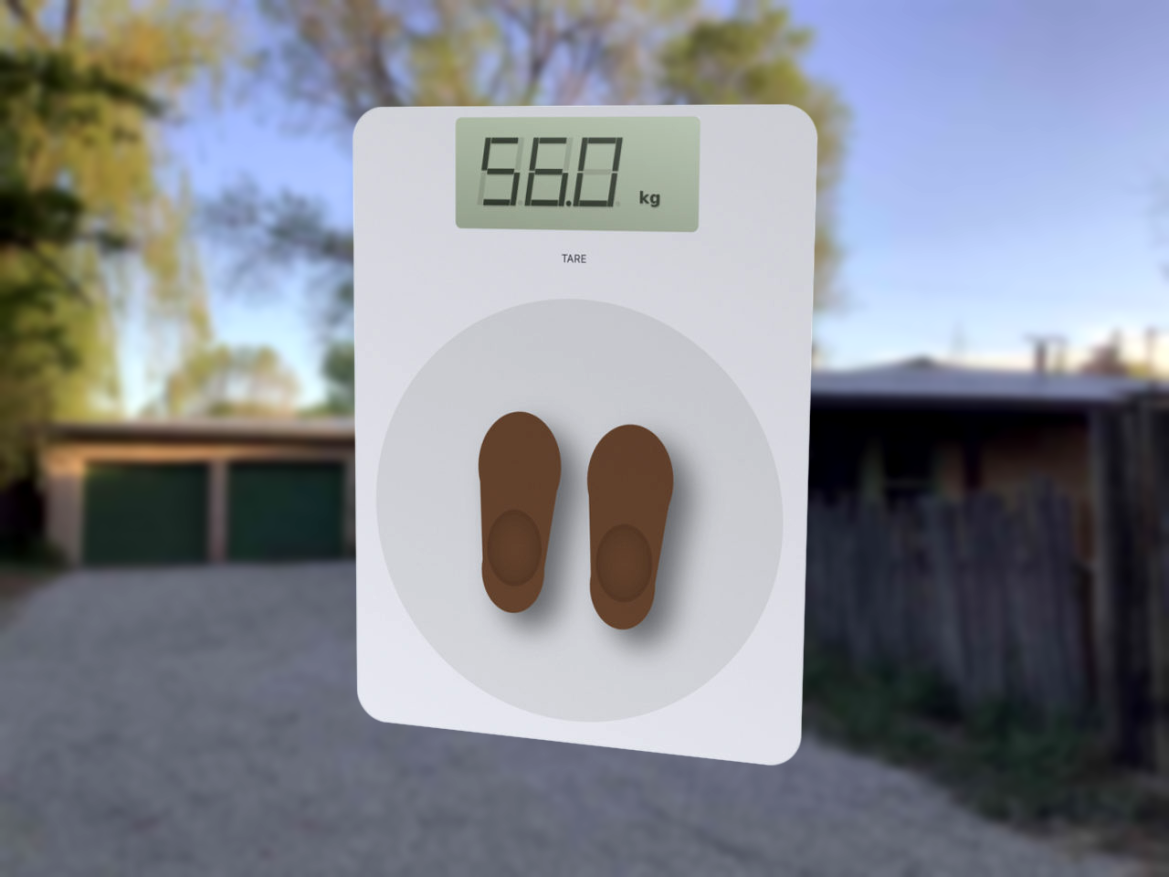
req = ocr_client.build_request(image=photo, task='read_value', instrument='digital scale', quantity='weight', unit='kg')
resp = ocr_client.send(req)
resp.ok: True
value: 56.0 kg
